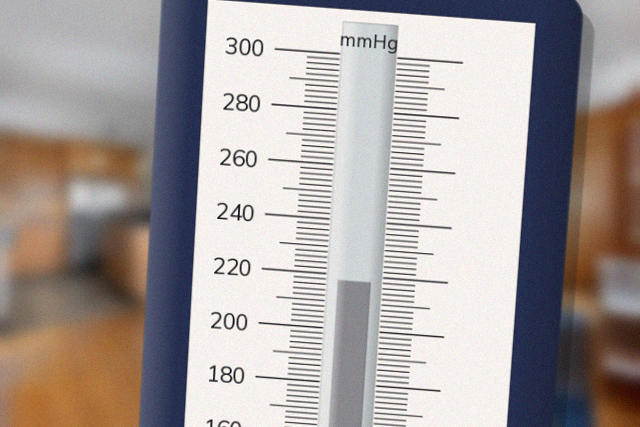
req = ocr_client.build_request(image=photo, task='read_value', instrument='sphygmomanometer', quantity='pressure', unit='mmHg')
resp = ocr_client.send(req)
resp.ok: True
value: 218 mmHg
